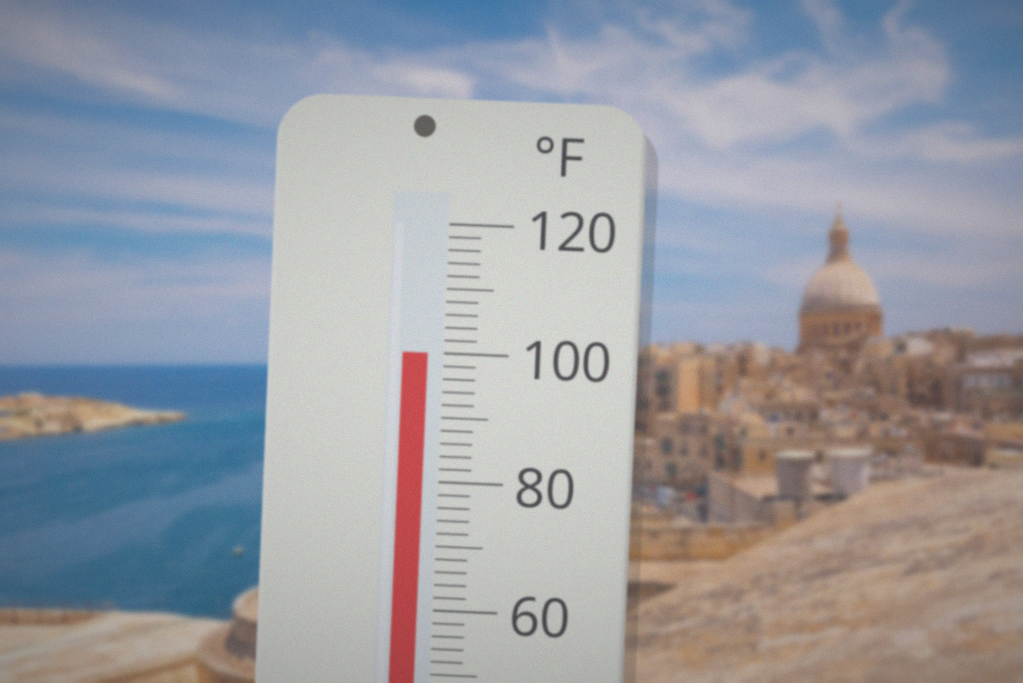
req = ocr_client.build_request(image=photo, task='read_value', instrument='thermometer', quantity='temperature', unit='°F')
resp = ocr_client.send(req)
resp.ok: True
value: 100 °F
